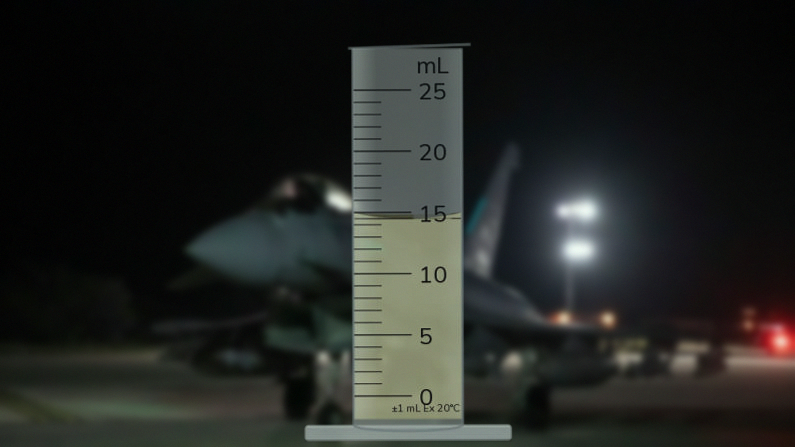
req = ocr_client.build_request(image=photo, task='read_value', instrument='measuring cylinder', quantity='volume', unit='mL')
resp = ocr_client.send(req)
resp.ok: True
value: 14.5 mL
